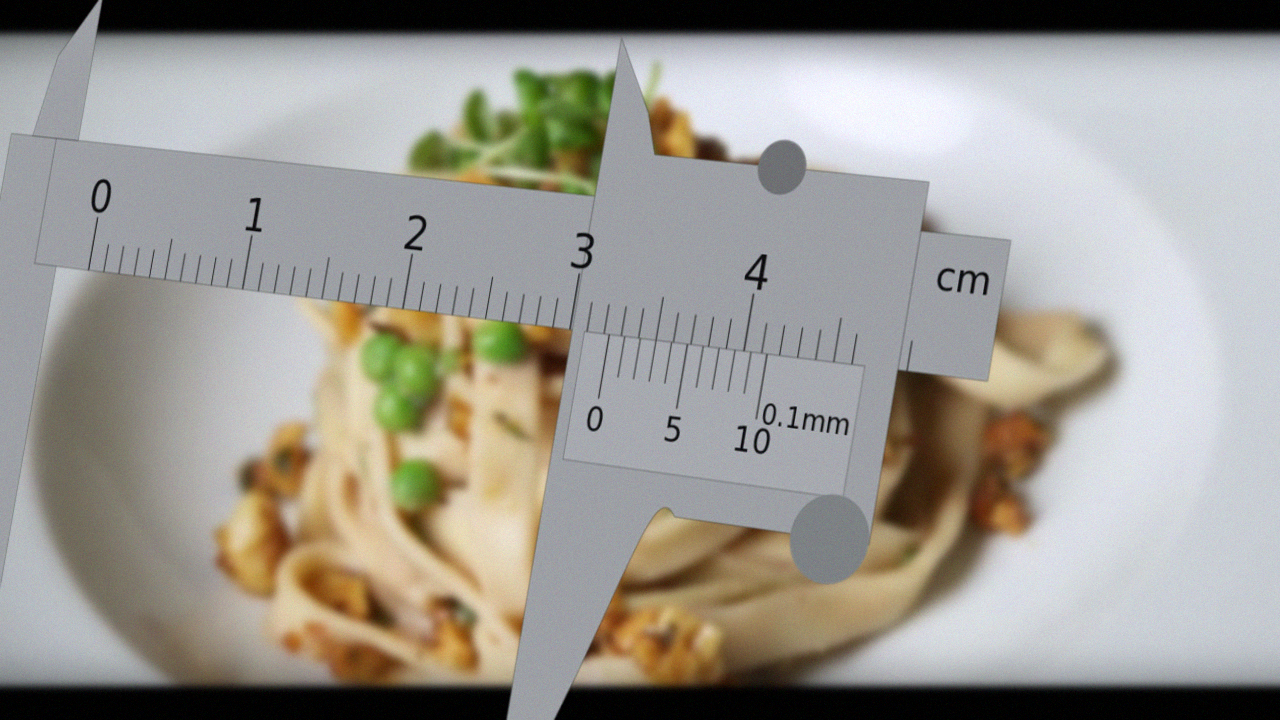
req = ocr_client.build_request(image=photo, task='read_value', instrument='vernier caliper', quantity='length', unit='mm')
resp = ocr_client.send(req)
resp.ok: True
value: 32.3 mm
